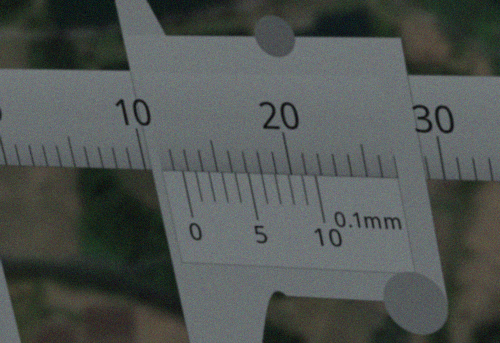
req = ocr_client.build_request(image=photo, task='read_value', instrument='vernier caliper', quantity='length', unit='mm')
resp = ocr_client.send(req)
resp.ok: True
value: 12.6 mm
